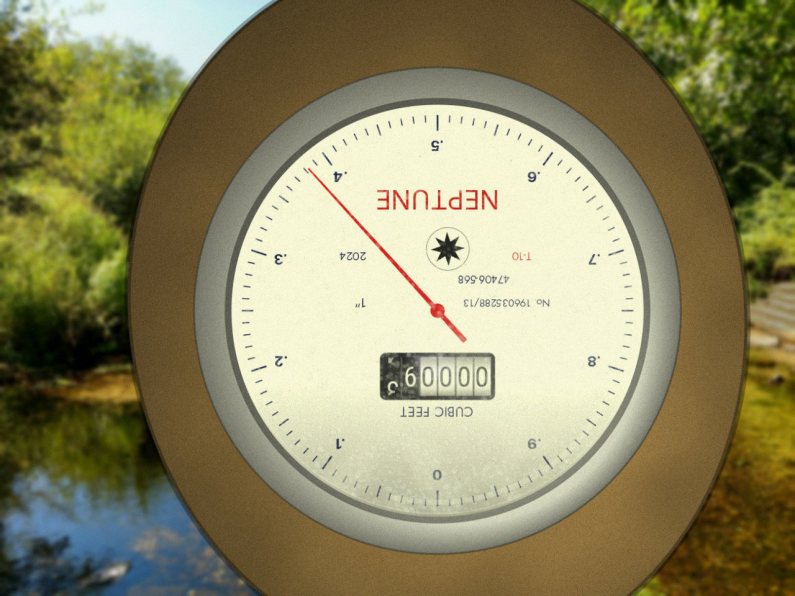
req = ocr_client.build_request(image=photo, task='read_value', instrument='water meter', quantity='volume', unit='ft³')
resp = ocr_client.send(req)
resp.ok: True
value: 93.38 ft³
